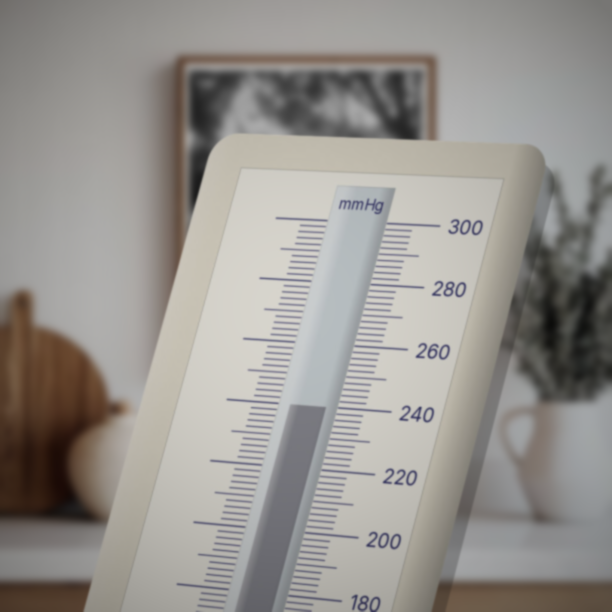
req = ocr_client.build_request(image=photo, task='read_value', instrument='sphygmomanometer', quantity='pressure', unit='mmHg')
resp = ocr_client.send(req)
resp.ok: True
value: 240 mmHg
